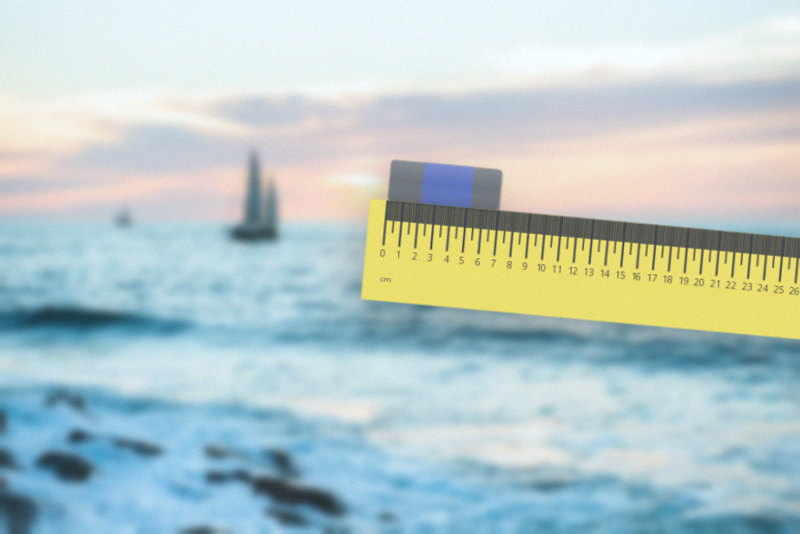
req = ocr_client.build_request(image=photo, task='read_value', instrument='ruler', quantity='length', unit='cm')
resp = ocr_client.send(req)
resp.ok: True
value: 7 cm
